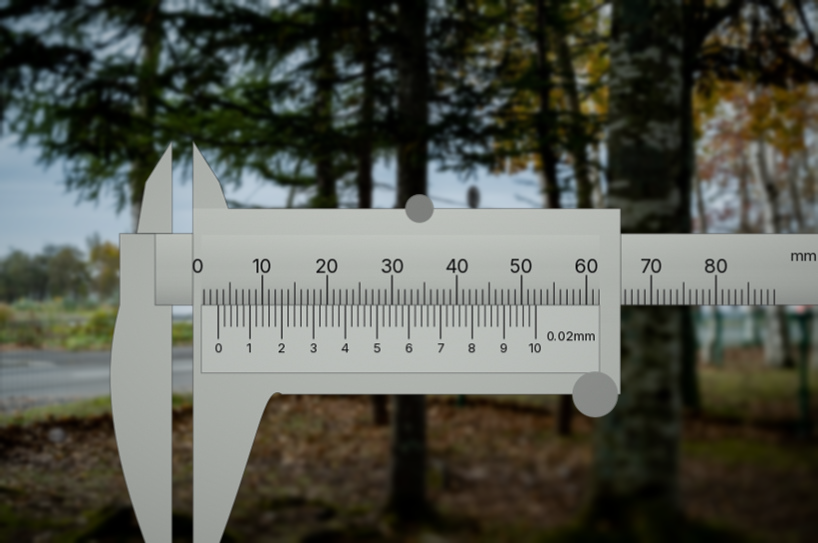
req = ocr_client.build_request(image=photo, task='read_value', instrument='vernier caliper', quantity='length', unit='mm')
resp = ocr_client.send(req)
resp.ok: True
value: 3.2 mm
